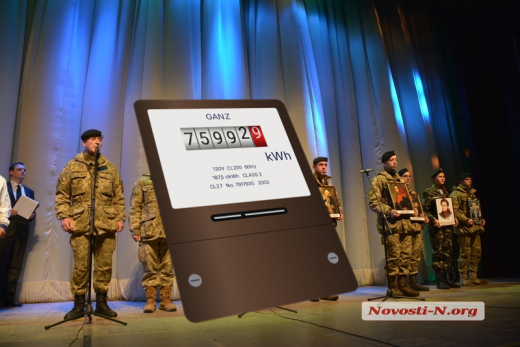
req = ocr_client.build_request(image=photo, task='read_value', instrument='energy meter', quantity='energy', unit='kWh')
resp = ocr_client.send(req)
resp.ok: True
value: 75992.9 kWh
